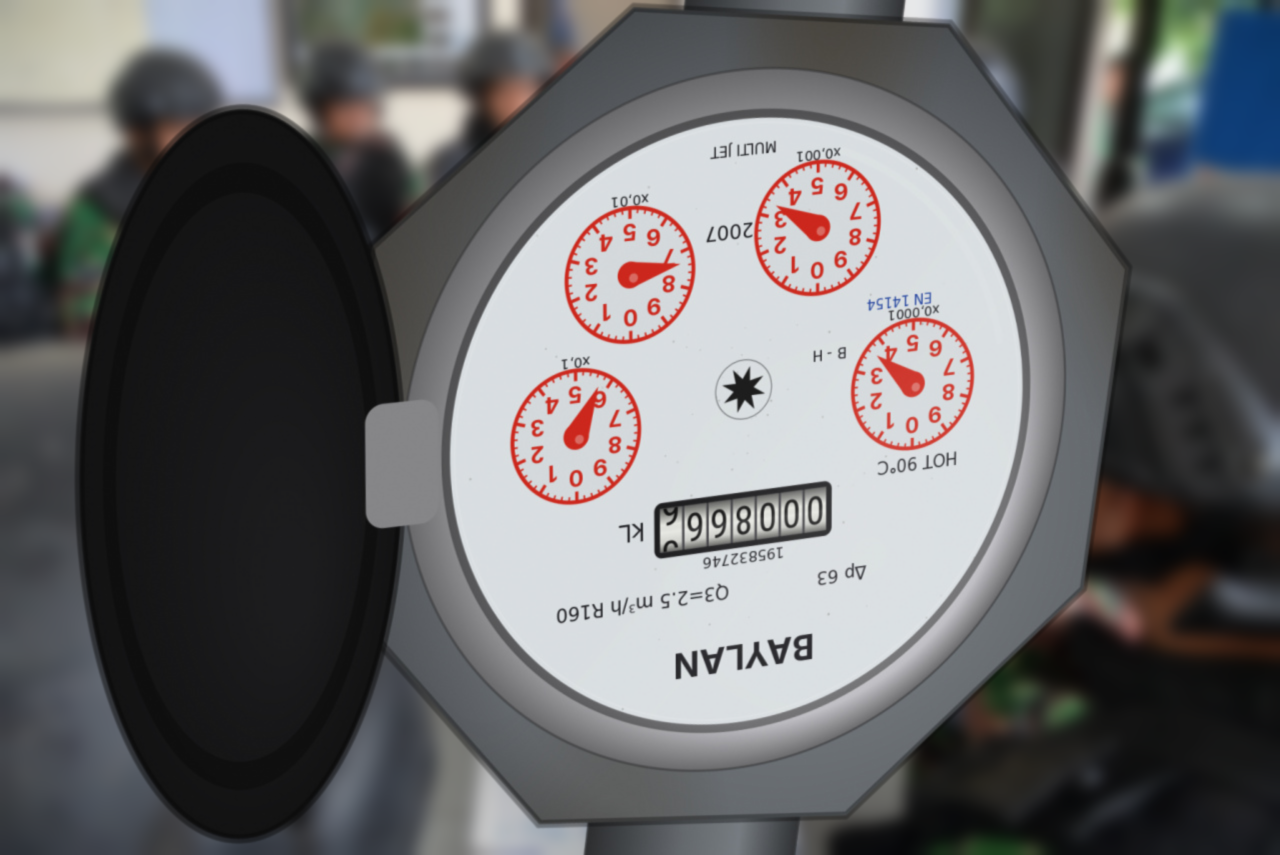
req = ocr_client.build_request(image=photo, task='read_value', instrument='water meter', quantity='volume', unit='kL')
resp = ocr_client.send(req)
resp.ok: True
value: 8665.5733 kL
